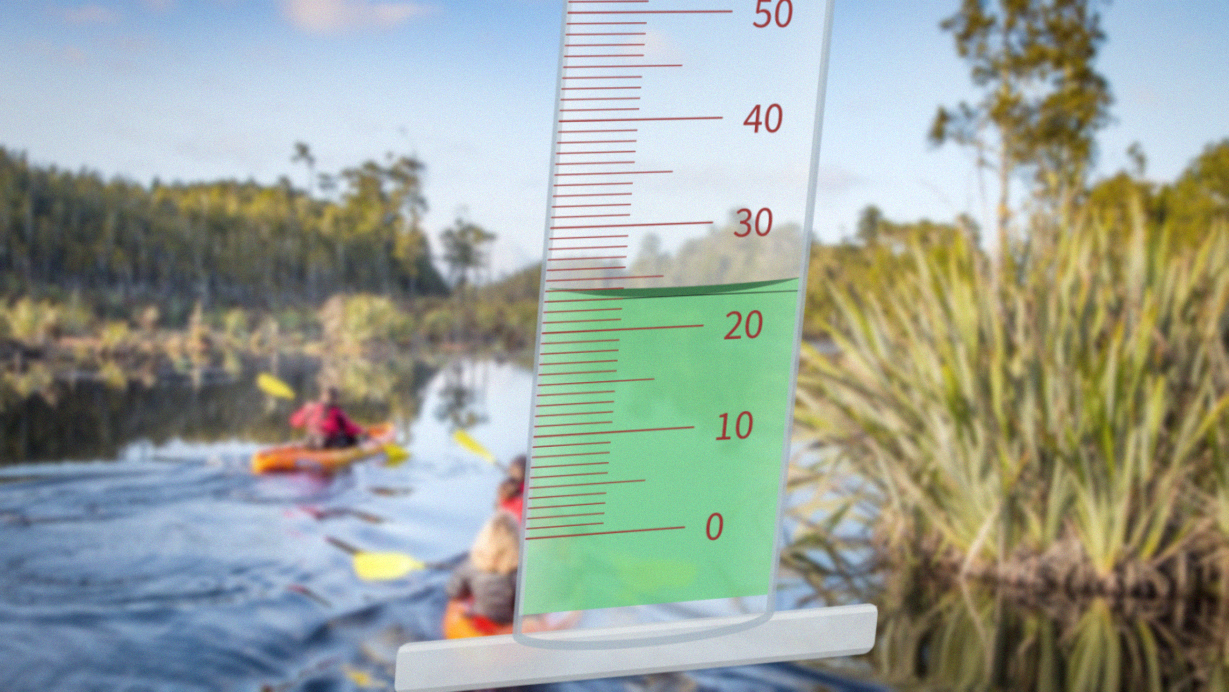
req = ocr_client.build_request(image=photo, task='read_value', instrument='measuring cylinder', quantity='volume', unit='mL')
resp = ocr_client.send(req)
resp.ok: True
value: 23 mL
